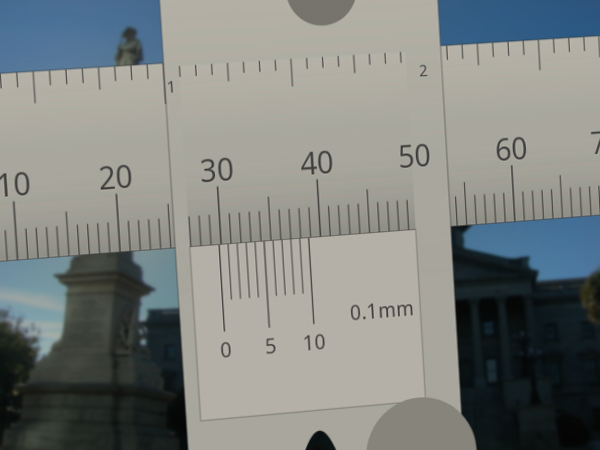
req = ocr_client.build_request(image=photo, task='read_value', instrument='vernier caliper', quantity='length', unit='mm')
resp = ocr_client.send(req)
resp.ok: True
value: 29.8 mm
